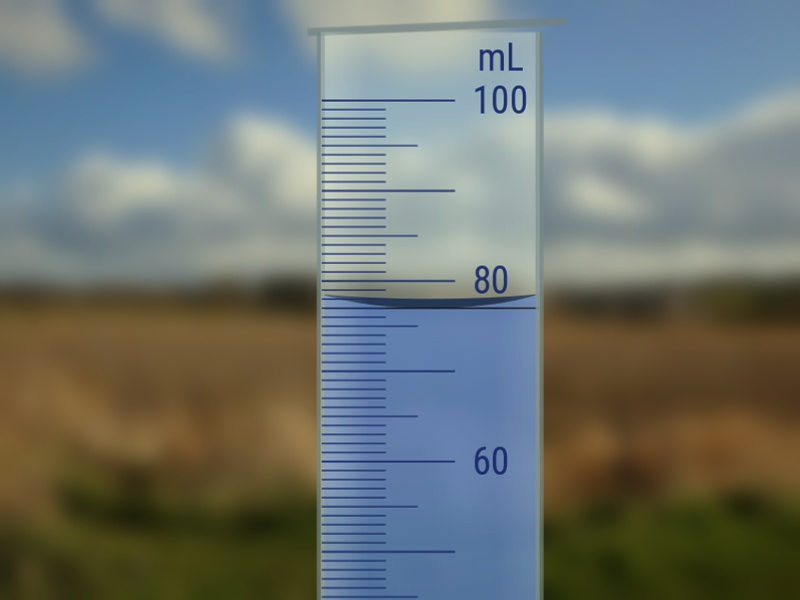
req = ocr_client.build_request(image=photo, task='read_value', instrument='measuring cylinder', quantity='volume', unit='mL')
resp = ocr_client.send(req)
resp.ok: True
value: 77 mL
